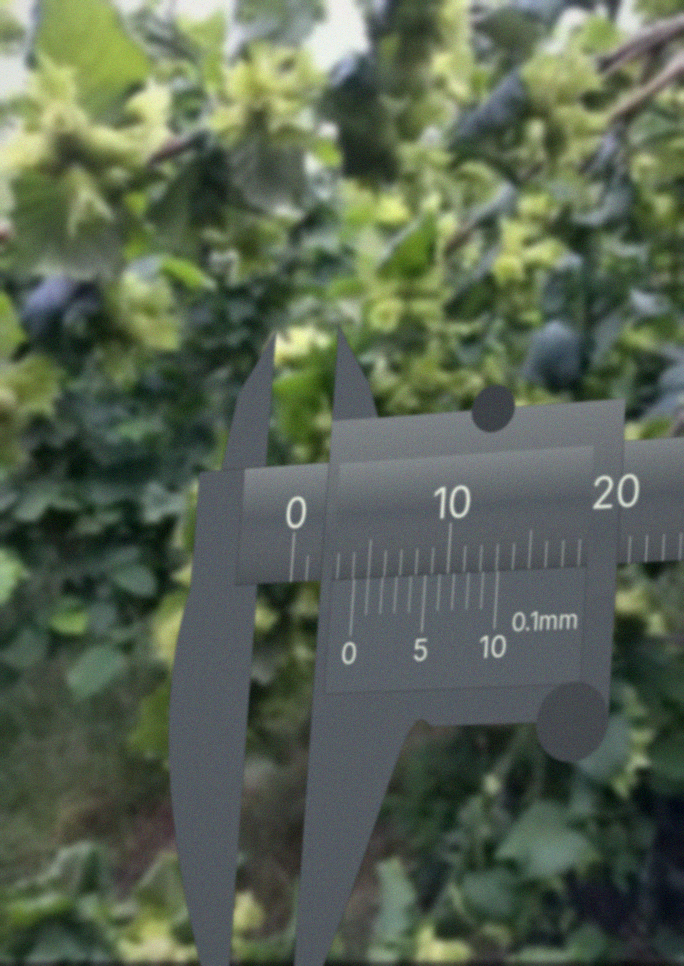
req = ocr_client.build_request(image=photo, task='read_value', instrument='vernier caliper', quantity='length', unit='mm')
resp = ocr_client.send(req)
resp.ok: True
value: 4.1 mm
